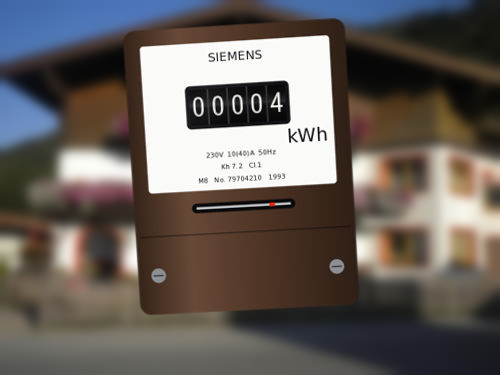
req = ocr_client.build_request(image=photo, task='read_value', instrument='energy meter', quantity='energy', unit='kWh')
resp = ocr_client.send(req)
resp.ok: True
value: 4 kWh
